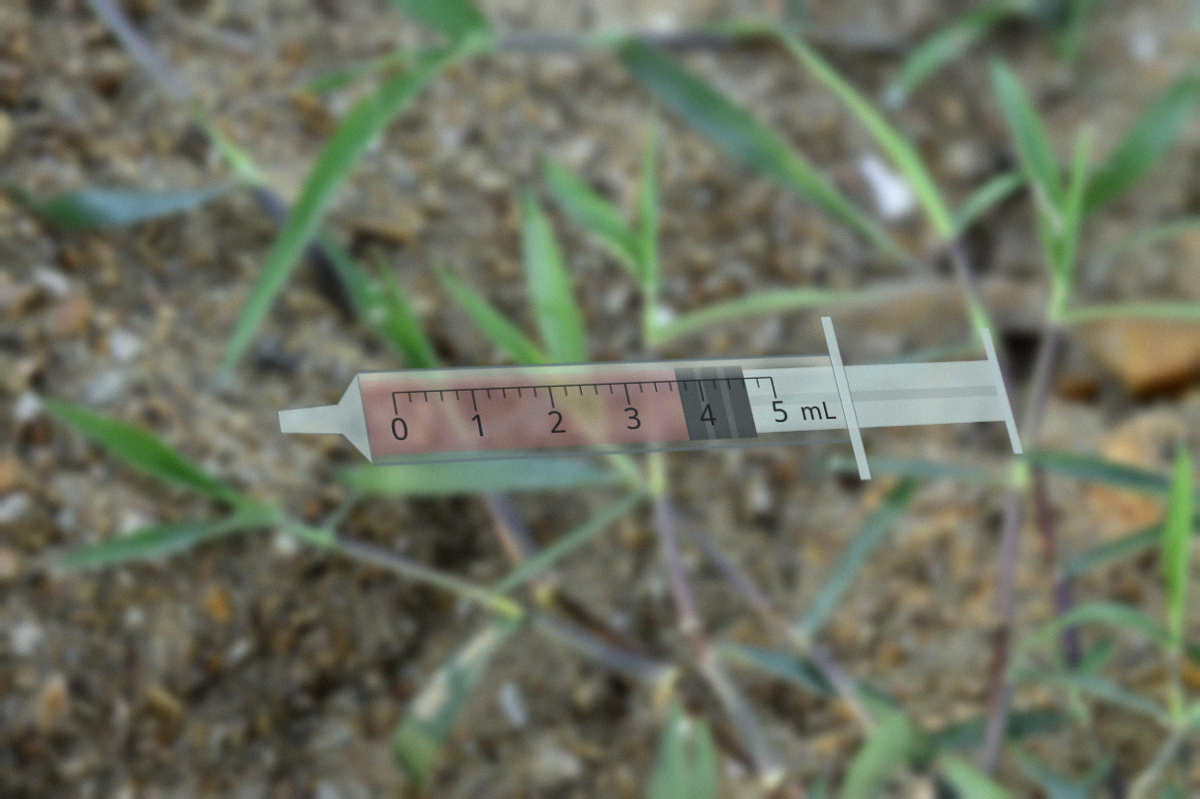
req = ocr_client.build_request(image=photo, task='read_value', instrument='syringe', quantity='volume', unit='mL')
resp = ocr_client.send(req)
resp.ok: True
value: 3.7 mL
